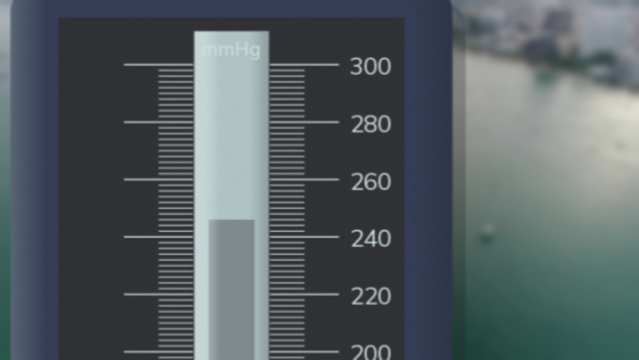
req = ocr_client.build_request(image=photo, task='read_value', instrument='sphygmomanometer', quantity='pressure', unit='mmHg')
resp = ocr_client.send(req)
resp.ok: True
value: 246 mmHg
